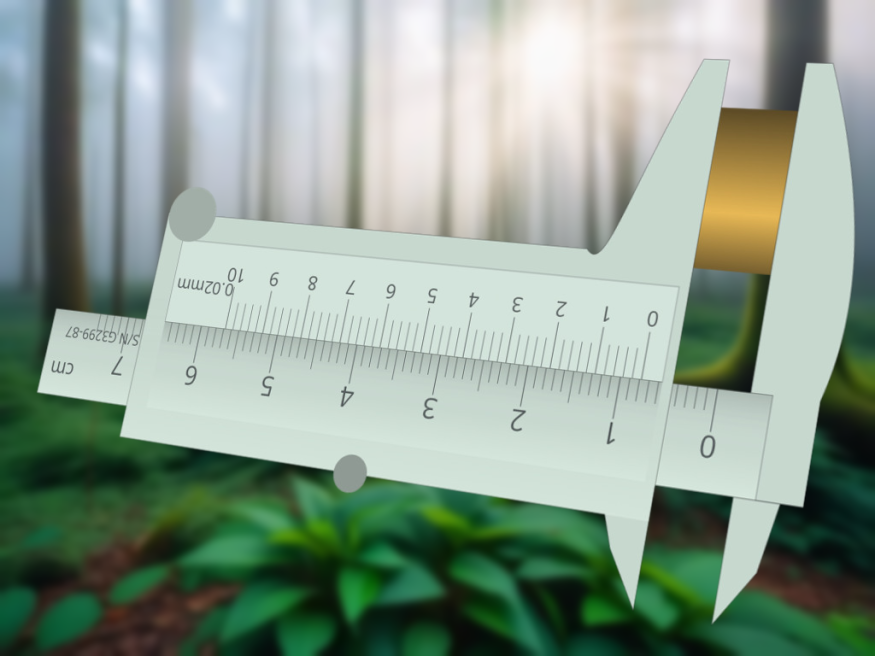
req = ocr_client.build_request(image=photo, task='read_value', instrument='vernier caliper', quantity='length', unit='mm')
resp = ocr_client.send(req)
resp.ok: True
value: 7.8 mm
